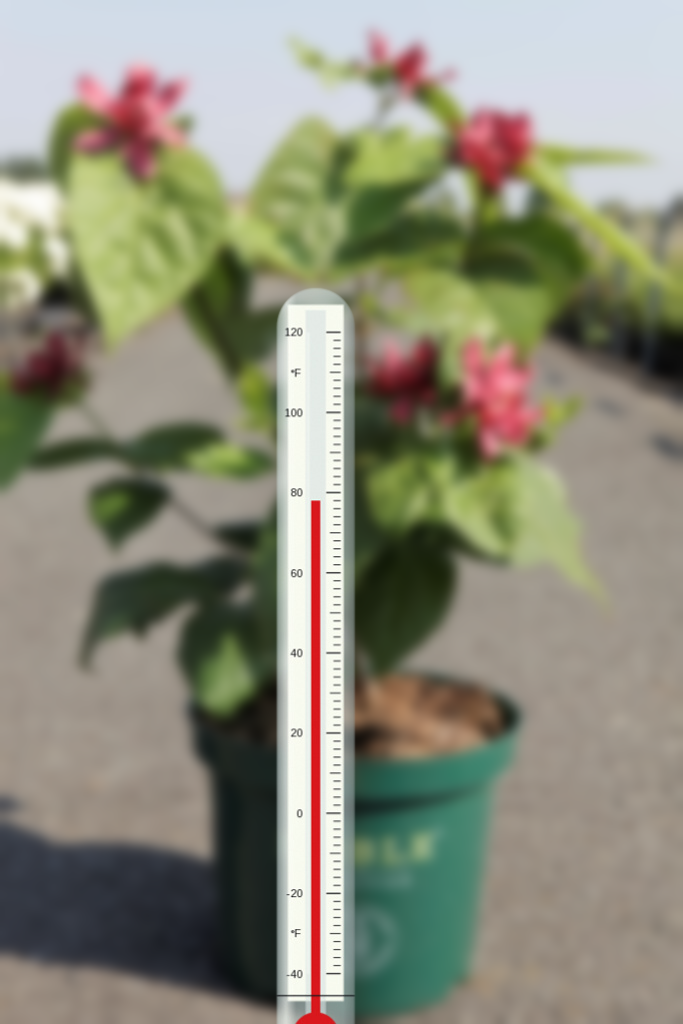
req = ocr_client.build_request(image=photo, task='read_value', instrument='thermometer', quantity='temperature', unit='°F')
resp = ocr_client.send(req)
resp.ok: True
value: 78 °F
